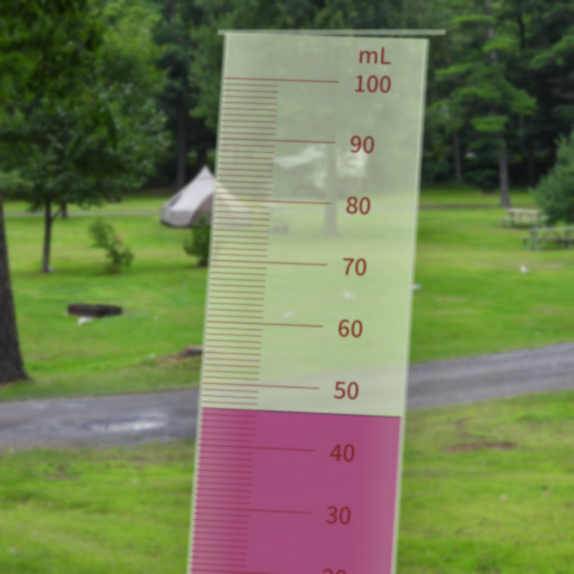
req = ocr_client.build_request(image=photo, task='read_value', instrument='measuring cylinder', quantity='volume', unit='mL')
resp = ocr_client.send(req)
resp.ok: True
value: 46 mL
